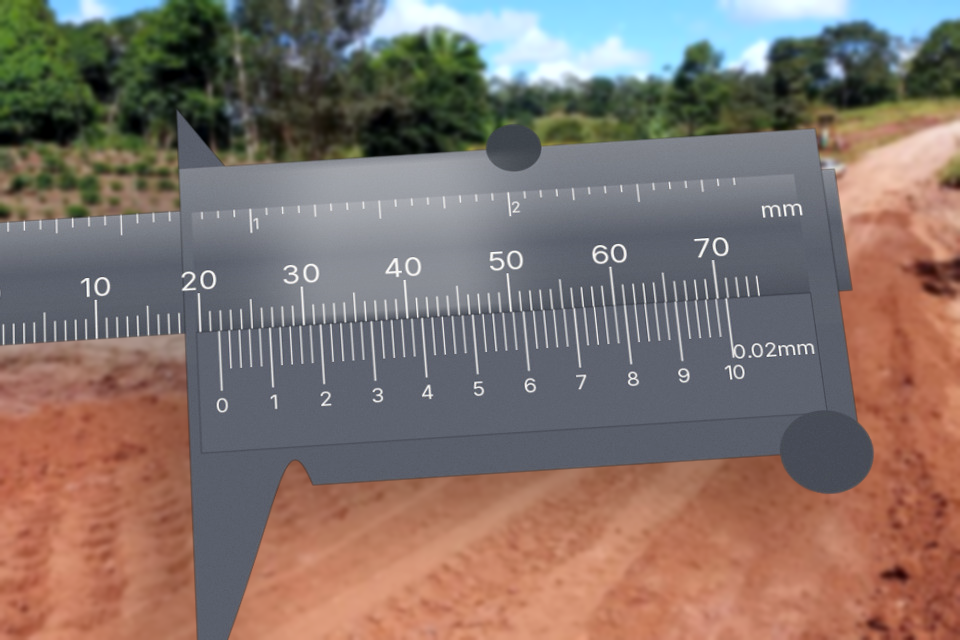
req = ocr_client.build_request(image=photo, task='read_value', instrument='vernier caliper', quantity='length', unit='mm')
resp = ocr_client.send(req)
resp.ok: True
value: 21.8 mm
